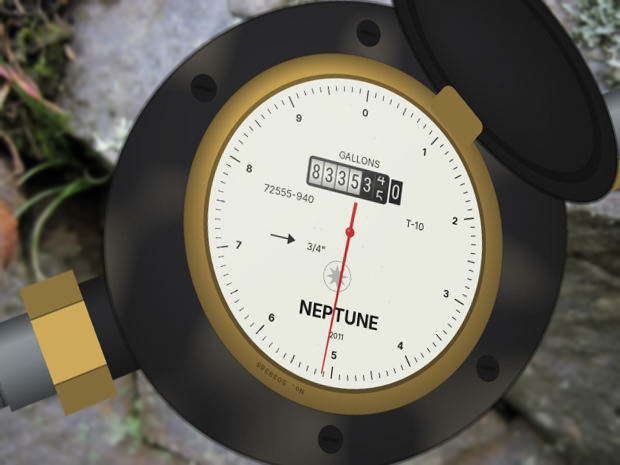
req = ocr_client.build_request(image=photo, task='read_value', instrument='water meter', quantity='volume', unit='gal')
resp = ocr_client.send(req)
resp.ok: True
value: 8335345.1 gal
